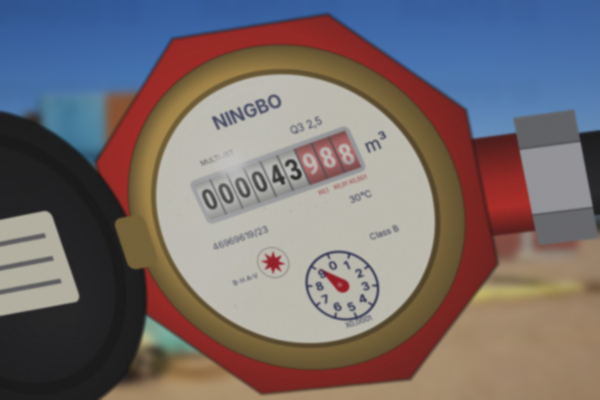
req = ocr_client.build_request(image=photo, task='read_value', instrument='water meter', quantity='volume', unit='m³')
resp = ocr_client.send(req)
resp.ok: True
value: 43.9879 m³
